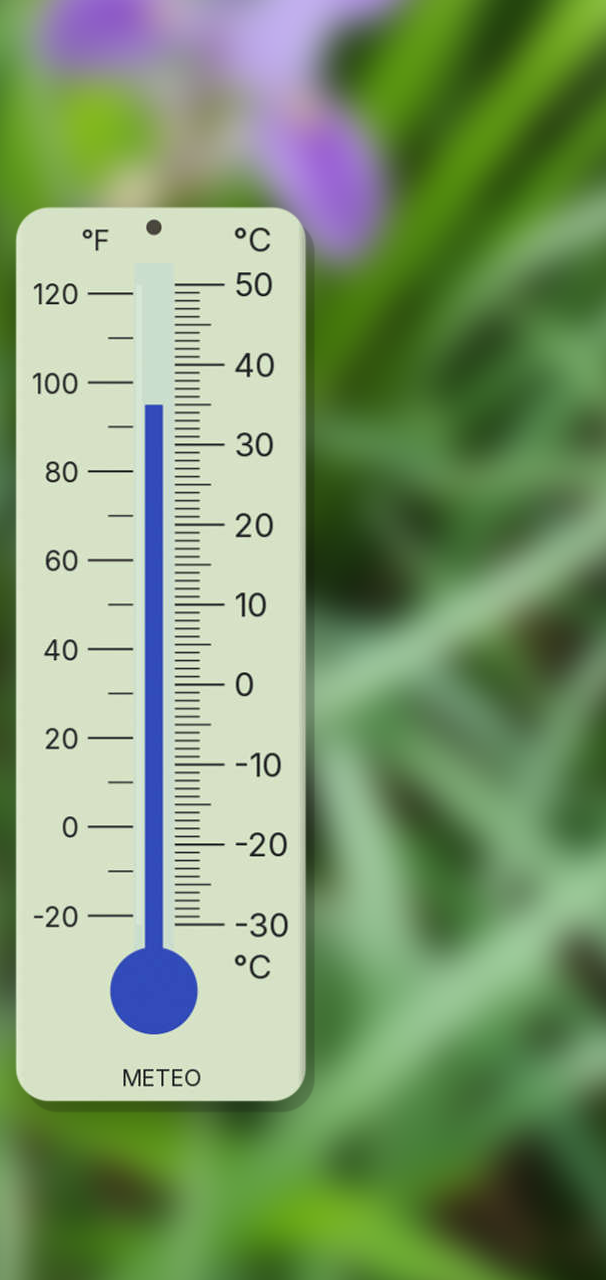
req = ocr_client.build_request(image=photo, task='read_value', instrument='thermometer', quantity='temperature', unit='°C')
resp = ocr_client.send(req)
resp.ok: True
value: 35 °C
